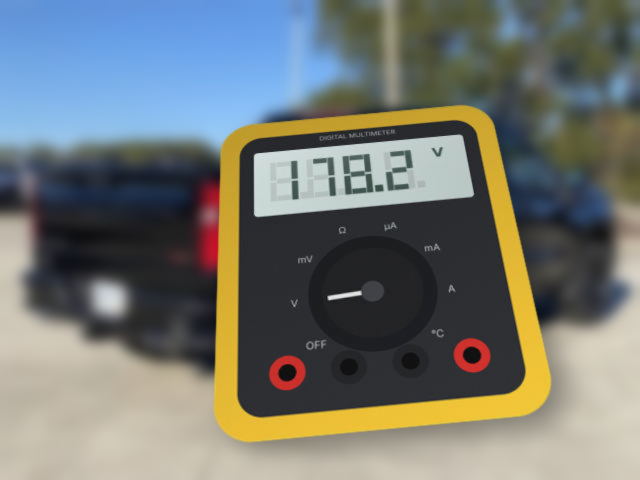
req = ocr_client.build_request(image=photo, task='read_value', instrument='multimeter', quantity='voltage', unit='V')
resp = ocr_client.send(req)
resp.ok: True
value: 178.2 V
